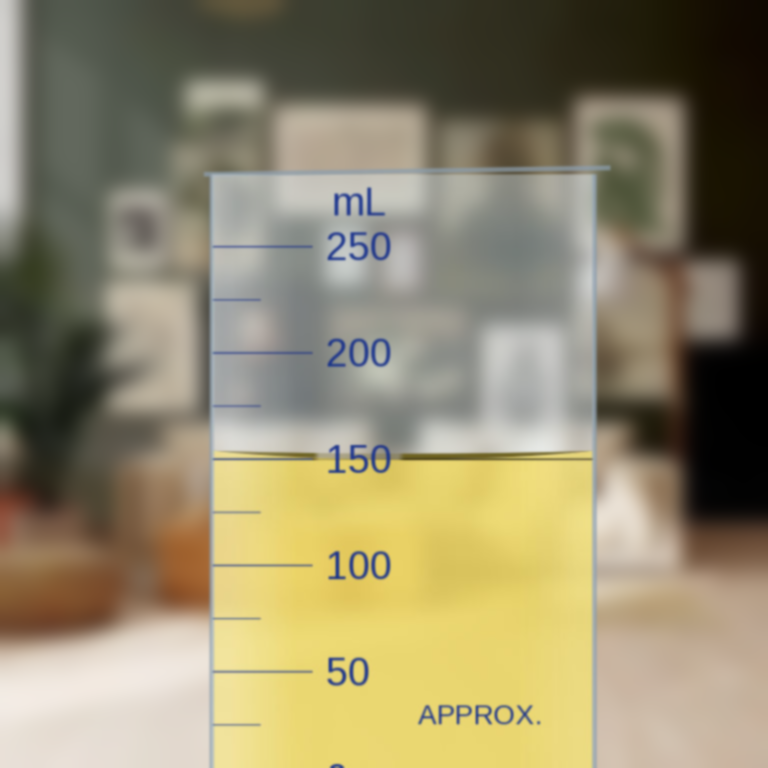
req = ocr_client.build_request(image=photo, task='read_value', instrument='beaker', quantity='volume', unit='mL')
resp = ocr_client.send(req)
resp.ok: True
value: 150 mL
